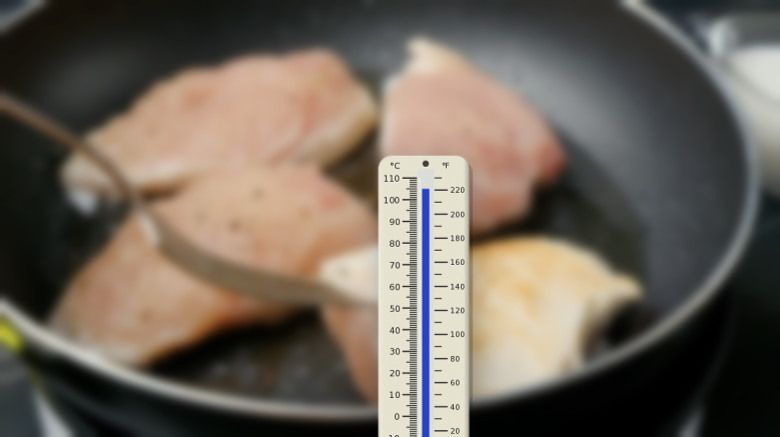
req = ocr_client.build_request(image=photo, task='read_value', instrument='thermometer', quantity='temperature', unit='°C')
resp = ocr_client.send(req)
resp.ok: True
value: 105 °C
